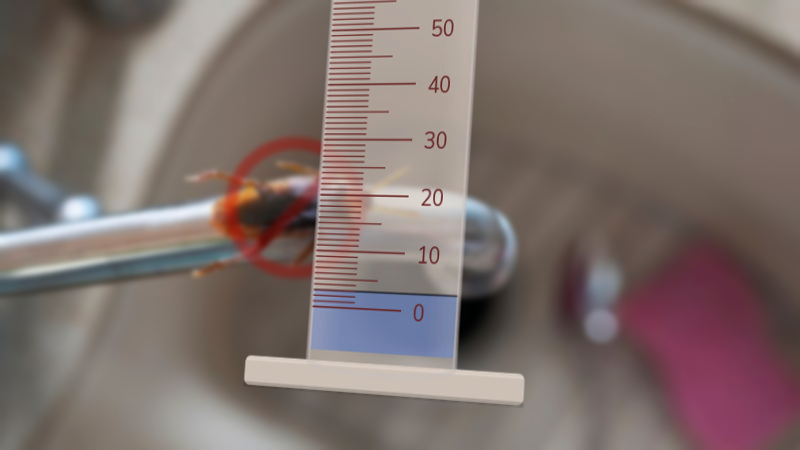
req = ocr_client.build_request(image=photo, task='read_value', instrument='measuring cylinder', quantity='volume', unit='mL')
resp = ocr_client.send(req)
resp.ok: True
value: 3 mL
